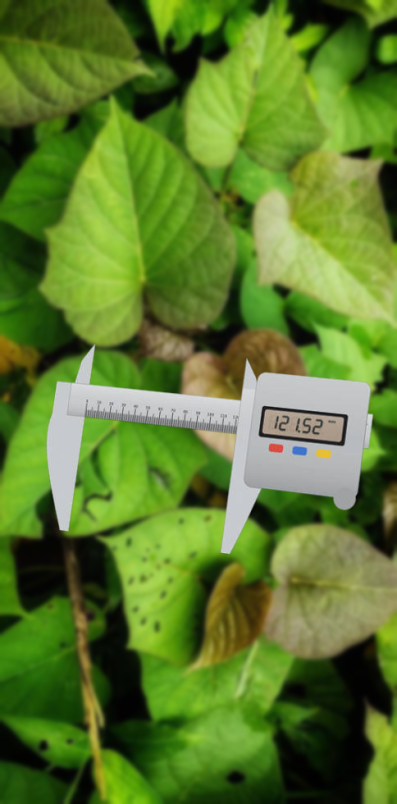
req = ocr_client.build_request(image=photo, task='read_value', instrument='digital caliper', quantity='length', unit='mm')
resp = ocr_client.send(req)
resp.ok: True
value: 121.52 mm
